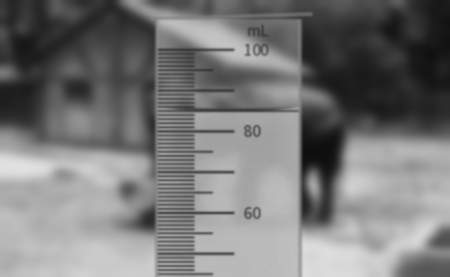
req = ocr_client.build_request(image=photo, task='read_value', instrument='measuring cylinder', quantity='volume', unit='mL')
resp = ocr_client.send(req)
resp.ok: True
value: 85 mL
